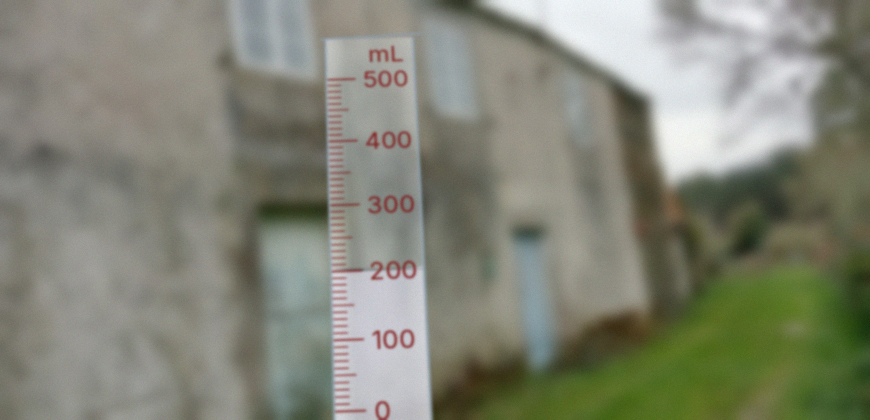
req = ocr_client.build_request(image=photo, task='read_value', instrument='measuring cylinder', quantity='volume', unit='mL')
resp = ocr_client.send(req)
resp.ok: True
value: 200 mL
